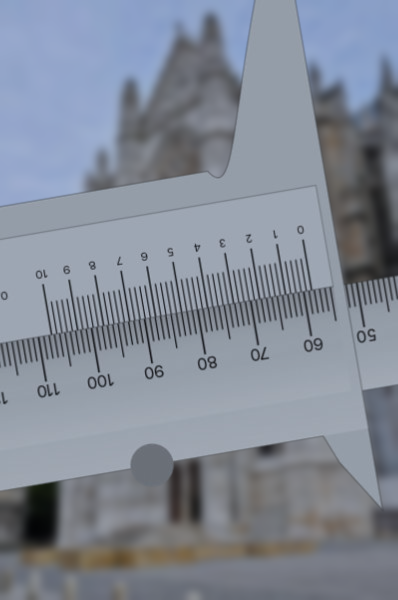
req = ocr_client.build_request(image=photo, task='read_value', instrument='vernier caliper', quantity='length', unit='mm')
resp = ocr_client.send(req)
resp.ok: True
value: 58.5 mm
